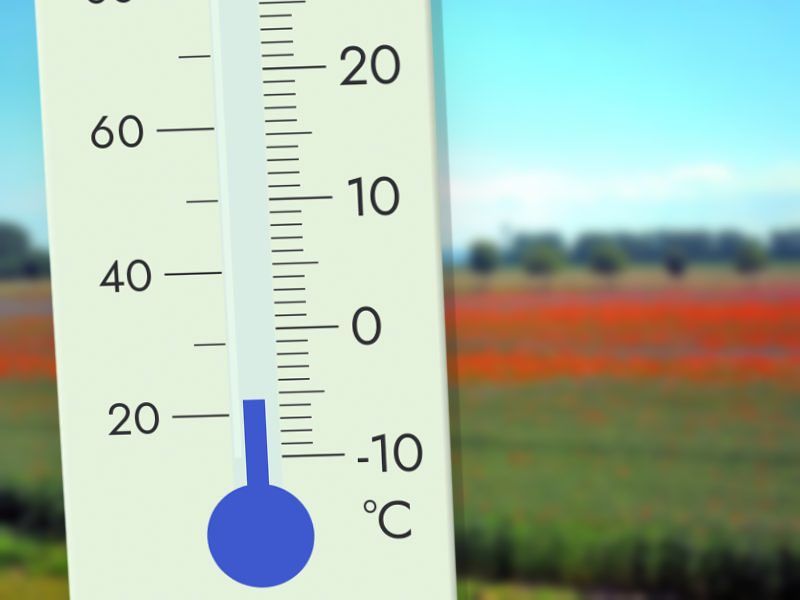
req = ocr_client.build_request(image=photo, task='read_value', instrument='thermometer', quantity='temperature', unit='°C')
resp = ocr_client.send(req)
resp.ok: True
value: -5.5 °C
